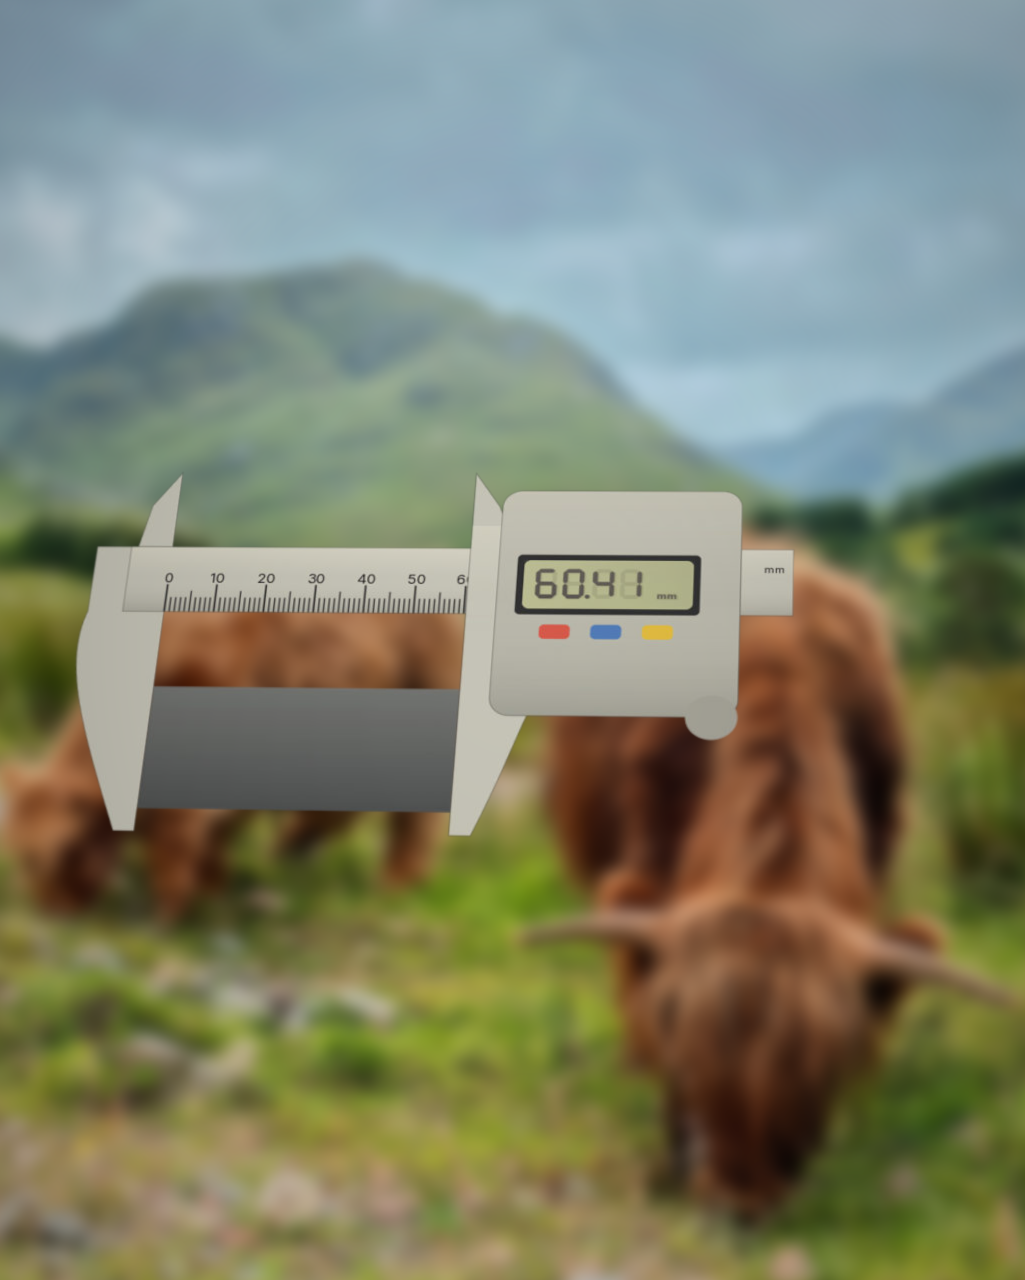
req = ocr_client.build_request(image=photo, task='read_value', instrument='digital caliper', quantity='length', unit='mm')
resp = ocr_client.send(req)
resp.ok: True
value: 60.41 mm
